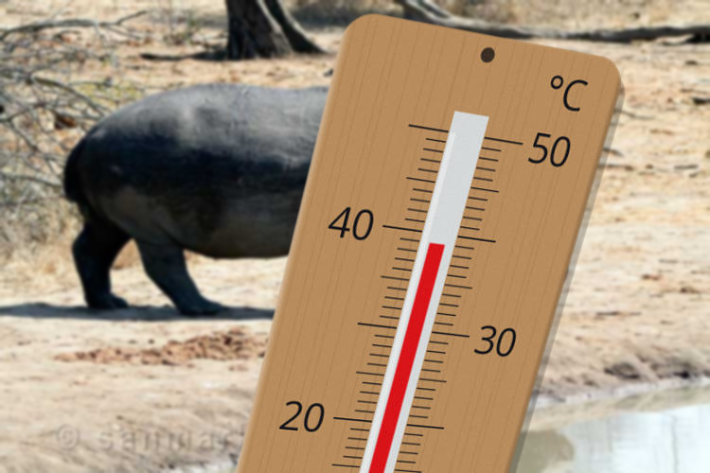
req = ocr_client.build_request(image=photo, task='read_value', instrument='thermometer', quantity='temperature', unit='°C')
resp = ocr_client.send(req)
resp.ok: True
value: 39 °C
